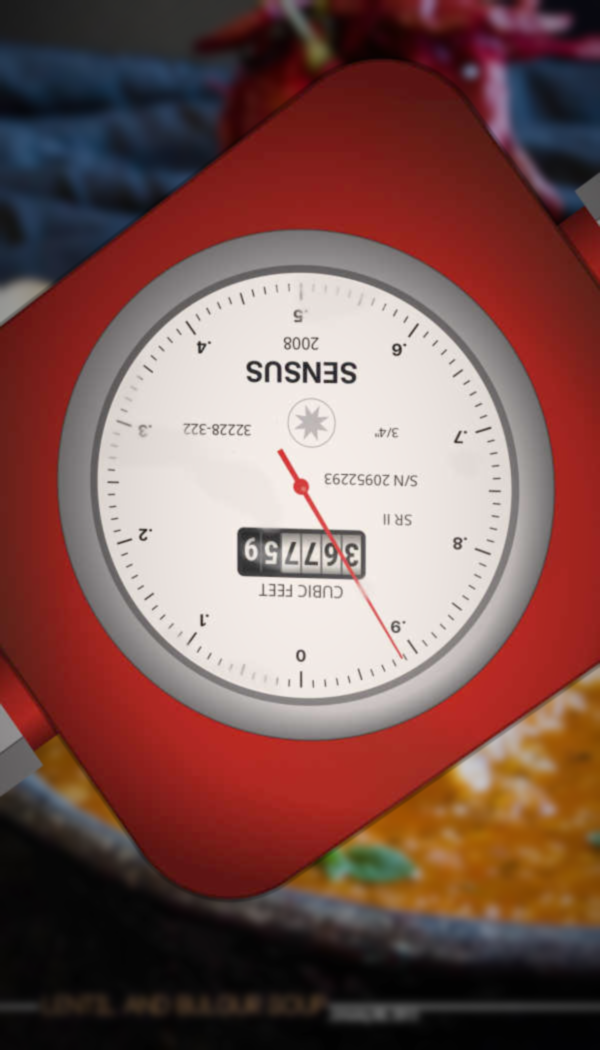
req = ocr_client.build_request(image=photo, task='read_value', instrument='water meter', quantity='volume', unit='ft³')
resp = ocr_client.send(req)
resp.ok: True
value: 367758.91 ft³
